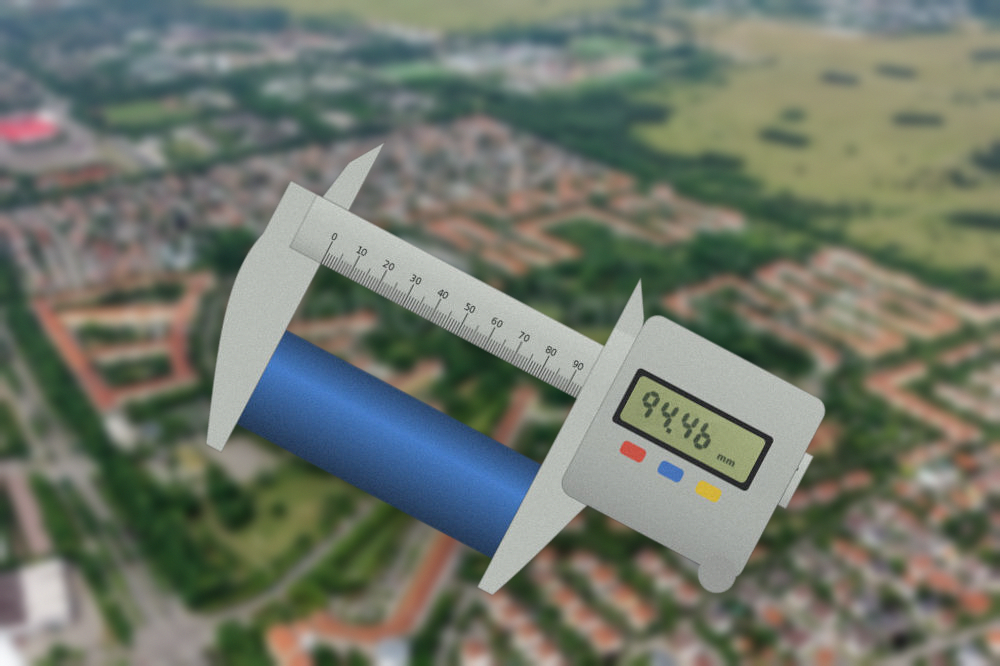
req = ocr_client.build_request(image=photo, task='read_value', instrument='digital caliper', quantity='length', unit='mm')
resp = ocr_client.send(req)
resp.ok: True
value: 94.46 mm
